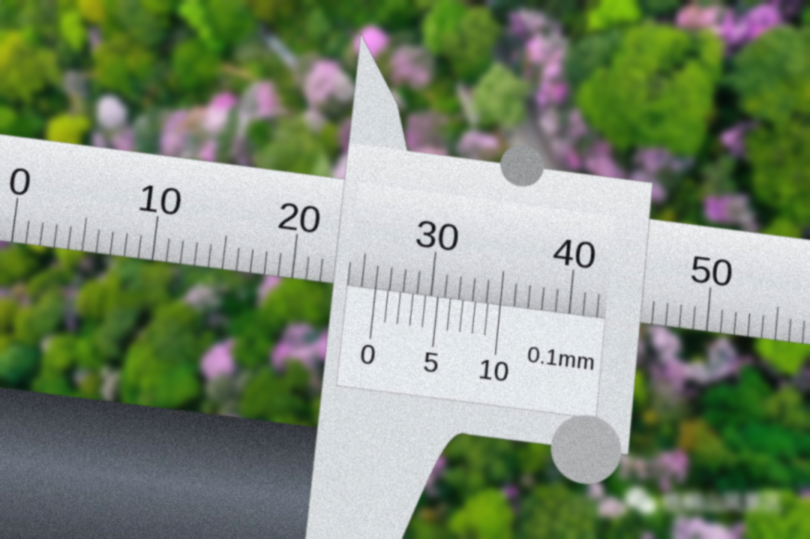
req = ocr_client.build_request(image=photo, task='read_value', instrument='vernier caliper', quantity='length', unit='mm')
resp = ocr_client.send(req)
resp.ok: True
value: 26.0 mm
